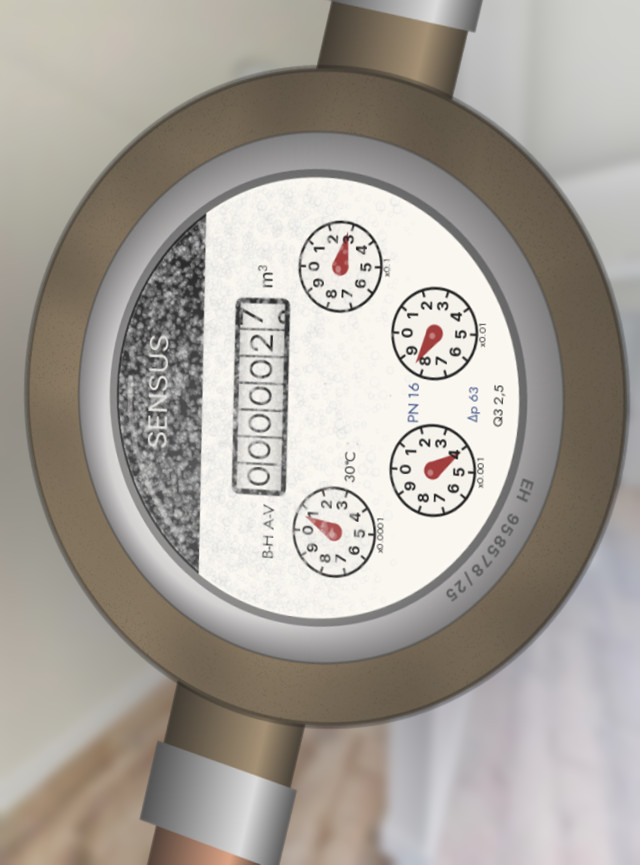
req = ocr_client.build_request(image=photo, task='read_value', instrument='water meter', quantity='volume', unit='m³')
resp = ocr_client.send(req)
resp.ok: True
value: 27.2840 m³
